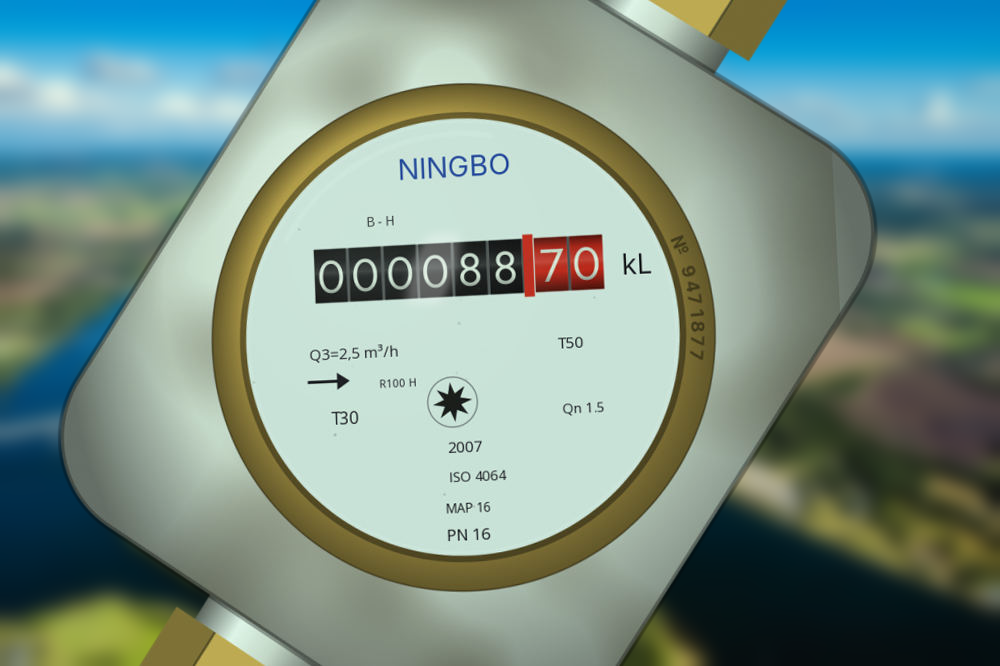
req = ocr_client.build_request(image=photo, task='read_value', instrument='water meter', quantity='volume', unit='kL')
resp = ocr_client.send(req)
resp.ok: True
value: 88.70 kL
